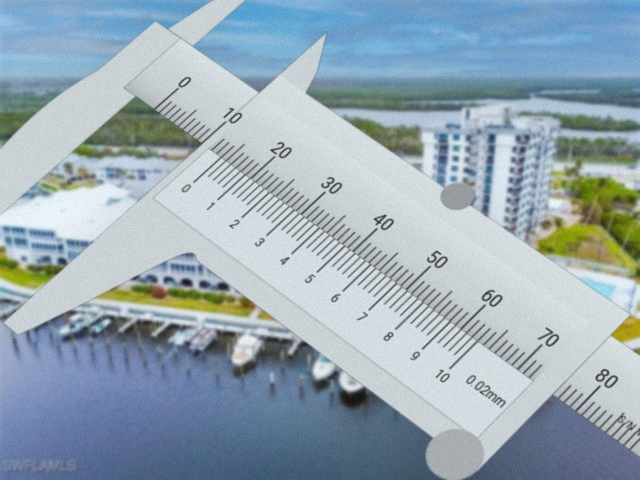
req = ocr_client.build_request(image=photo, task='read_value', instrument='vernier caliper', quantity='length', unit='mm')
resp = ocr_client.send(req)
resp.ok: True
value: 14.0 mm
